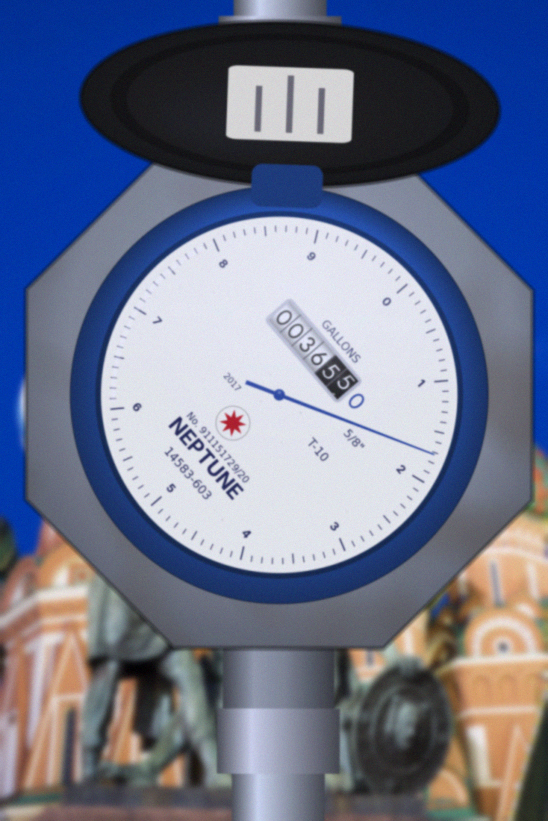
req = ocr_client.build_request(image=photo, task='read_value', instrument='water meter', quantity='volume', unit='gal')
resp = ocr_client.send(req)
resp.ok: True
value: 36551.7 gal
